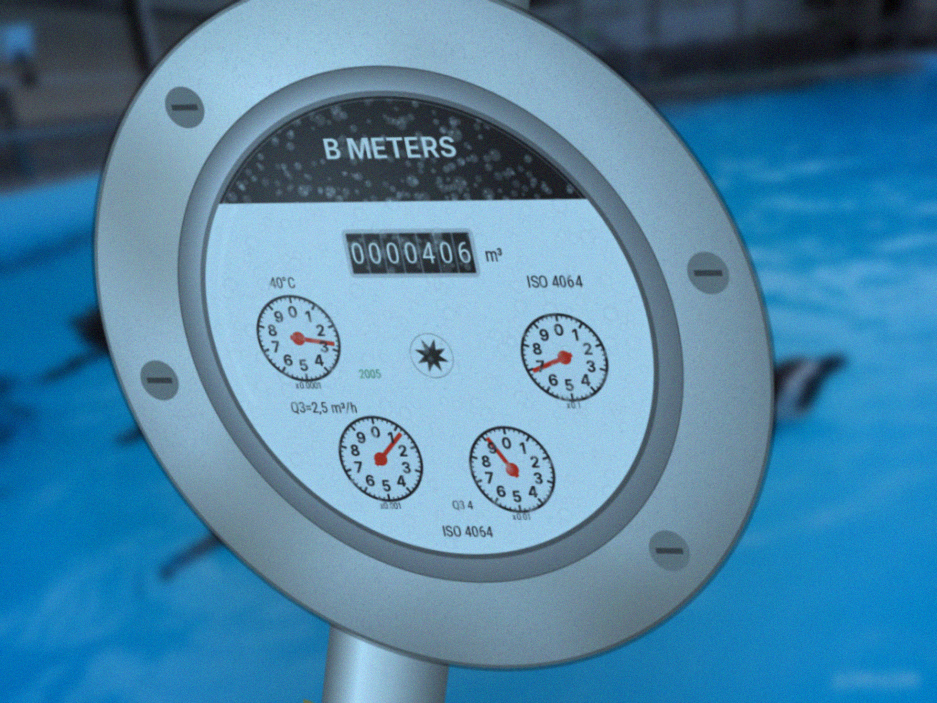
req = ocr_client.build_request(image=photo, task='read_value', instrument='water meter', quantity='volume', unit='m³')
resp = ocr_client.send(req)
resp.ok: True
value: 406.6912 m³
